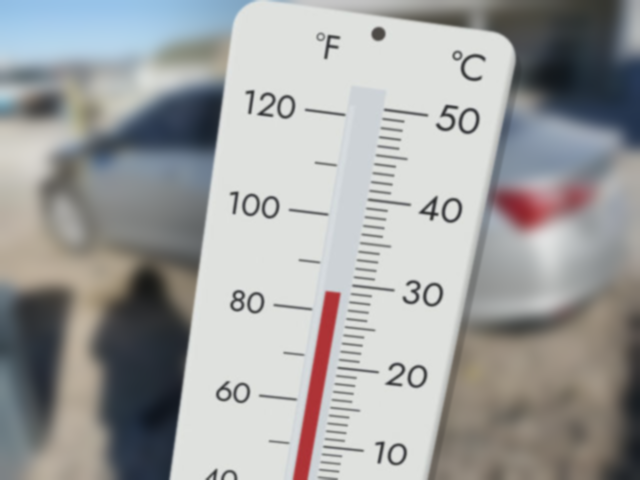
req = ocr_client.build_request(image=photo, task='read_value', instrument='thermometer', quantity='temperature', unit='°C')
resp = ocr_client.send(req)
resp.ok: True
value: 29 °C
